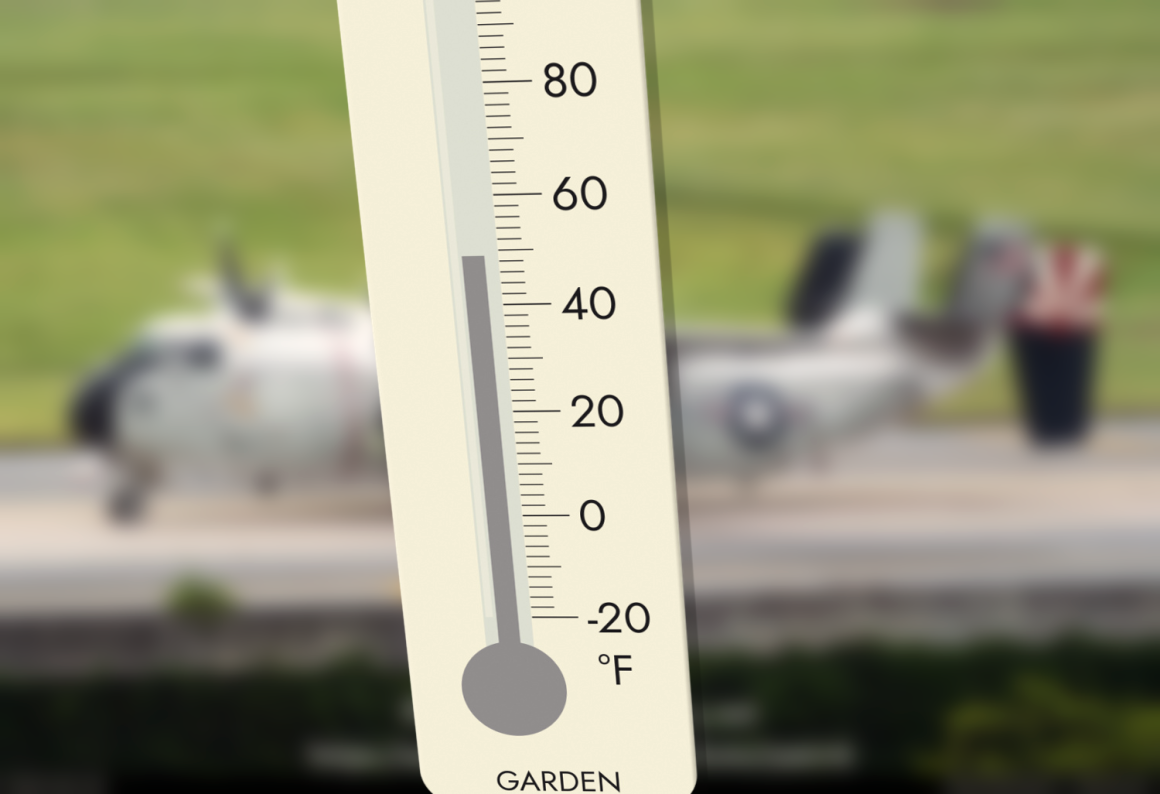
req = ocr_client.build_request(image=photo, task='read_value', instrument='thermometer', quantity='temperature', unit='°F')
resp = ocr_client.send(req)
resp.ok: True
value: 49 °F
